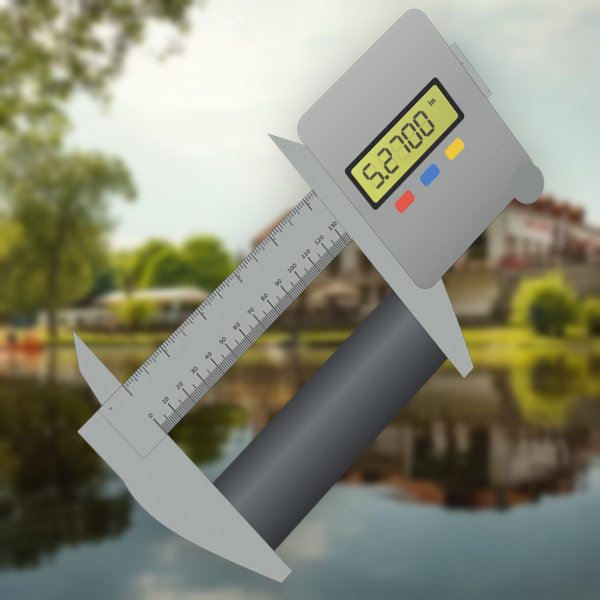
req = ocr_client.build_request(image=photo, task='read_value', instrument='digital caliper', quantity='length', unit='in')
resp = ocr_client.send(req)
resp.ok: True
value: 5.2700 in
